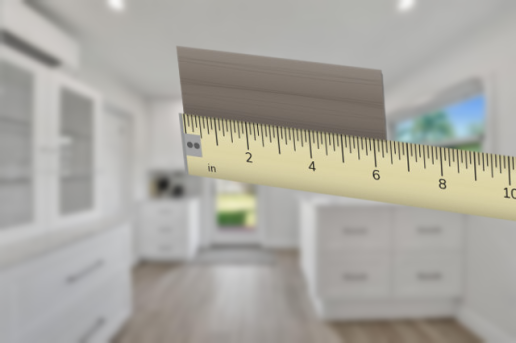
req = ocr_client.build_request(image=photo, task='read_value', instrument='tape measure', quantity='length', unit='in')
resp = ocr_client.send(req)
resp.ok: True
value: 6.375 in
